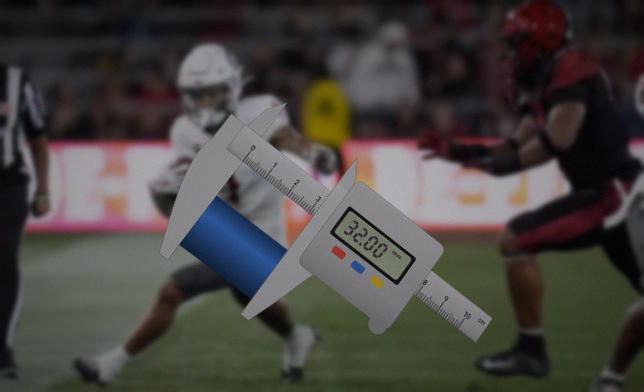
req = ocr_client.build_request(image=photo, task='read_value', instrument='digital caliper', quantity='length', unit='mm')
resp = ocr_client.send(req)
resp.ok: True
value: 32.00 mm
